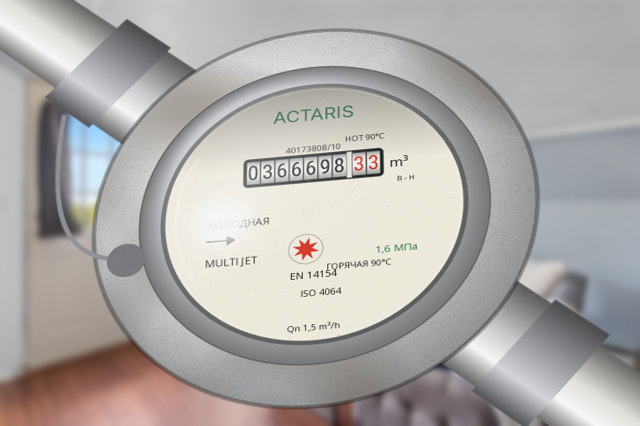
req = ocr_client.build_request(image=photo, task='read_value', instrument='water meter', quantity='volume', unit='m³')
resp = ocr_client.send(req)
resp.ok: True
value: 366698.33 m³
